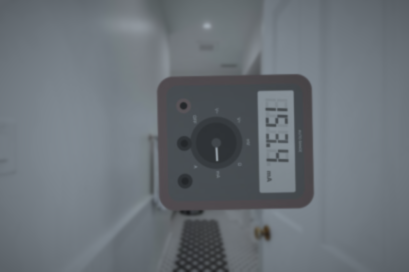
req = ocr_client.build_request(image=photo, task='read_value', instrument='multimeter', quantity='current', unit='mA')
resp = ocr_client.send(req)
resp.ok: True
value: 153.4 mA
